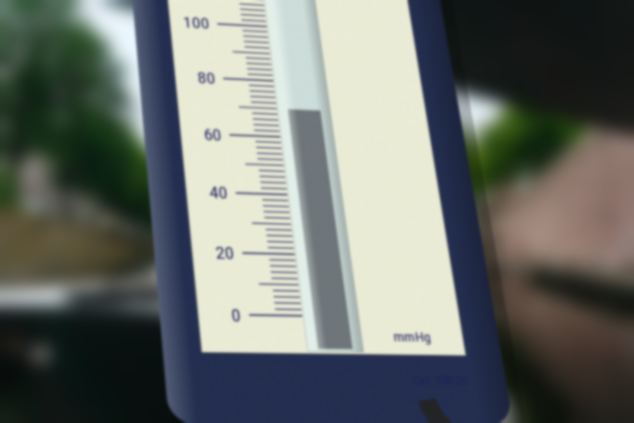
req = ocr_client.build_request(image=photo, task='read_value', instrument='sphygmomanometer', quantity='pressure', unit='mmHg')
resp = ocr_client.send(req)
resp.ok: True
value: 70 mmHg
